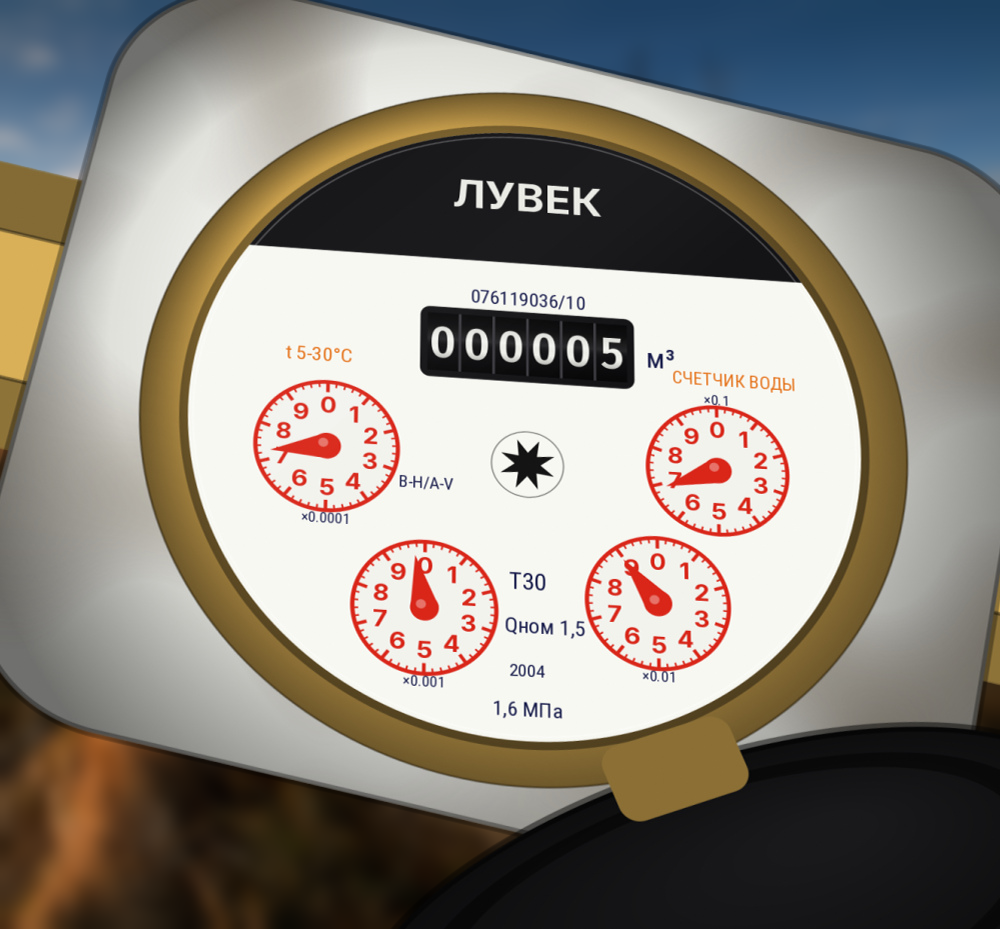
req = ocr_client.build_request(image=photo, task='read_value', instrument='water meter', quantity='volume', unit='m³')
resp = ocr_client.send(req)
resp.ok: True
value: 5.6897 m³
